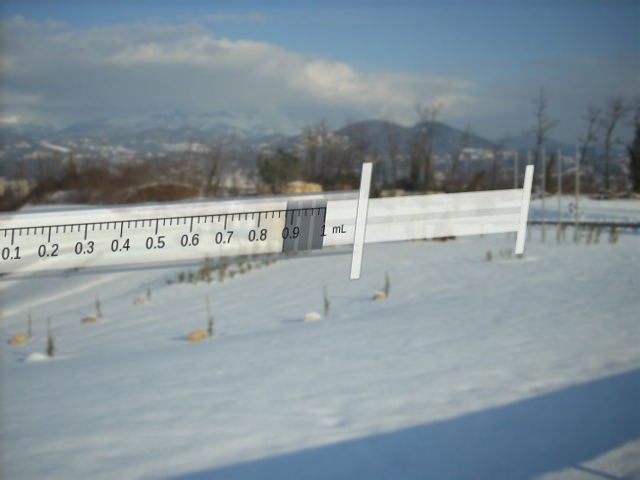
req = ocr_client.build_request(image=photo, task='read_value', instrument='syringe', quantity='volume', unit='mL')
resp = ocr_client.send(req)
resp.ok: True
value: 0.88 mL
